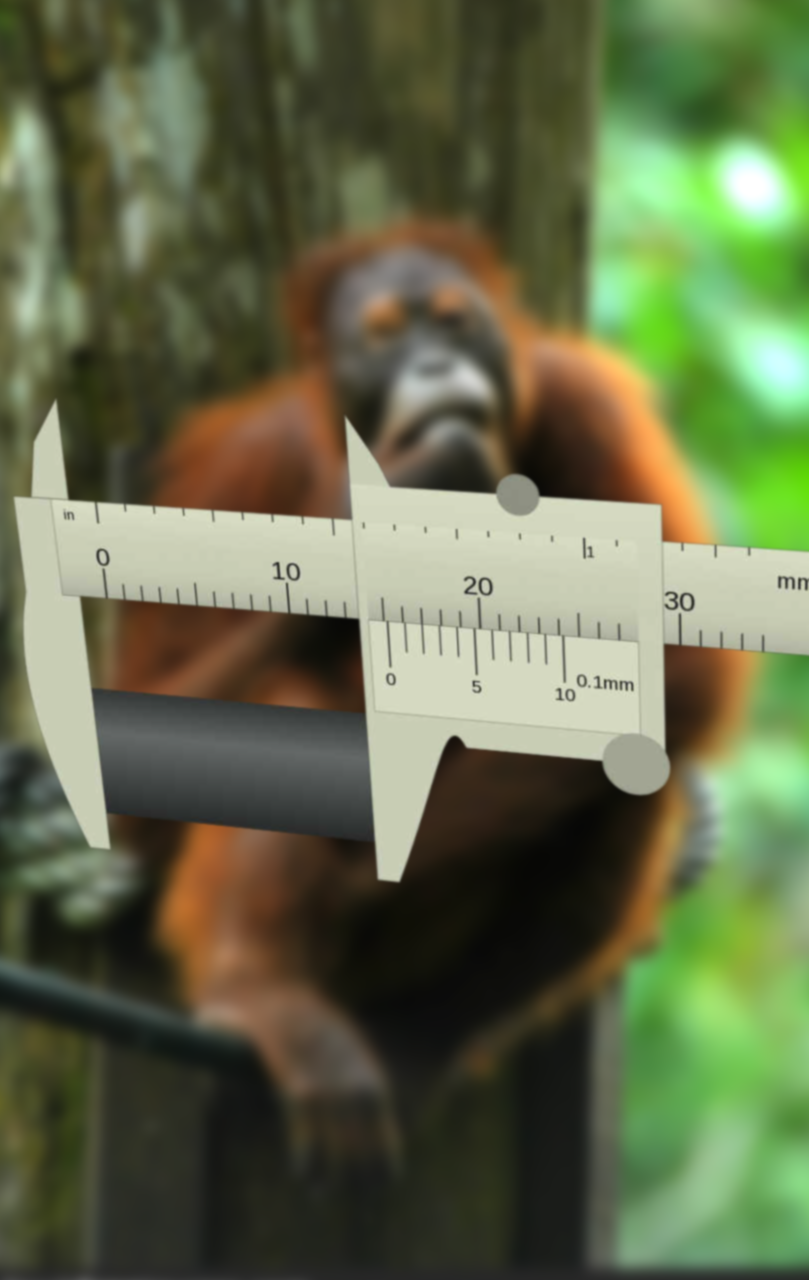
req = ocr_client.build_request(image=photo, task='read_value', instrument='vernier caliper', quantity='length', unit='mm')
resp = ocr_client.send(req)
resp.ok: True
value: 15.2 mm
